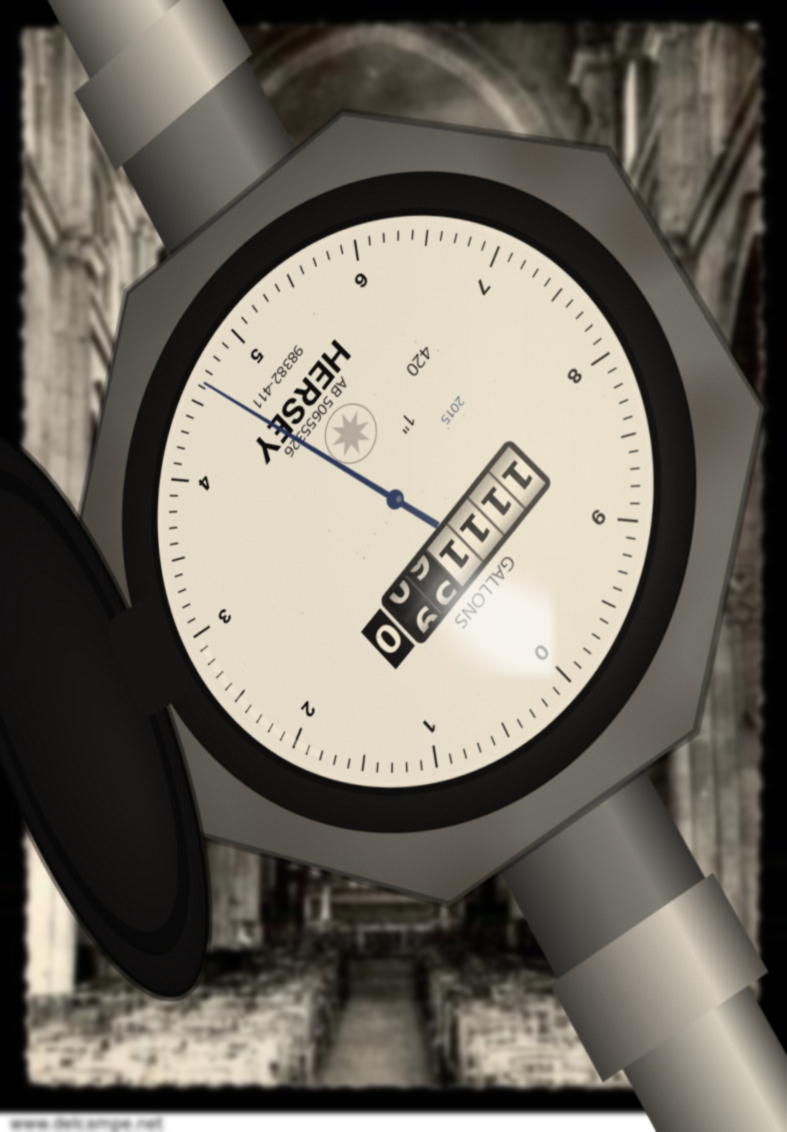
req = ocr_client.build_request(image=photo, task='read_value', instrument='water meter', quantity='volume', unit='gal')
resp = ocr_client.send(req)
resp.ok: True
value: 1111594.6 gal
